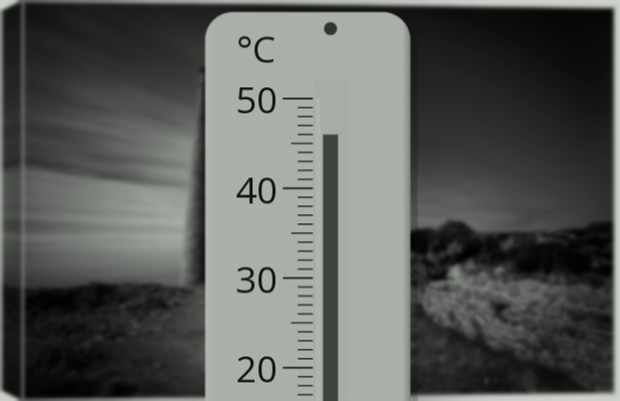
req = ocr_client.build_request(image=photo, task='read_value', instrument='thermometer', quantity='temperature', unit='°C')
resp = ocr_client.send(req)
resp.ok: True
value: 46 °C
